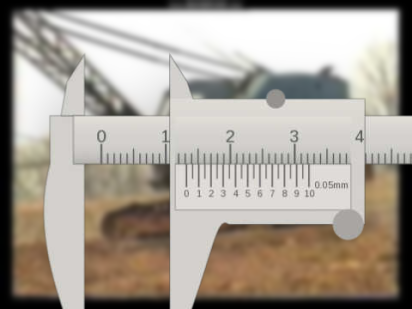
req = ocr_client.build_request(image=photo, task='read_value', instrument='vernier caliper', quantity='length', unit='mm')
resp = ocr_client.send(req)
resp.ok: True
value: 13.2 mm
